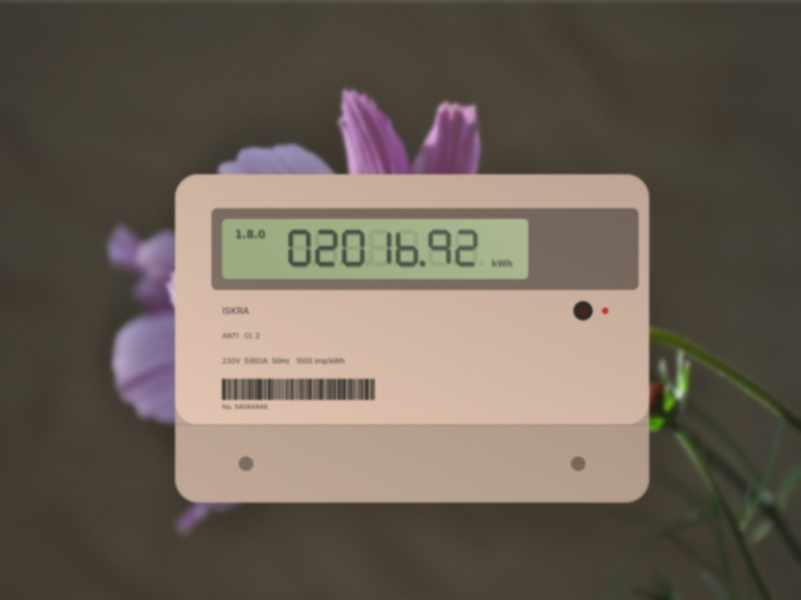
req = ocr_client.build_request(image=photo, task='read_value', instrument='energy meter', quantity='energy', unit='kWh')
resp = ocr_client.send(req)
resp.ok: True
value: 2016.92 kWh
